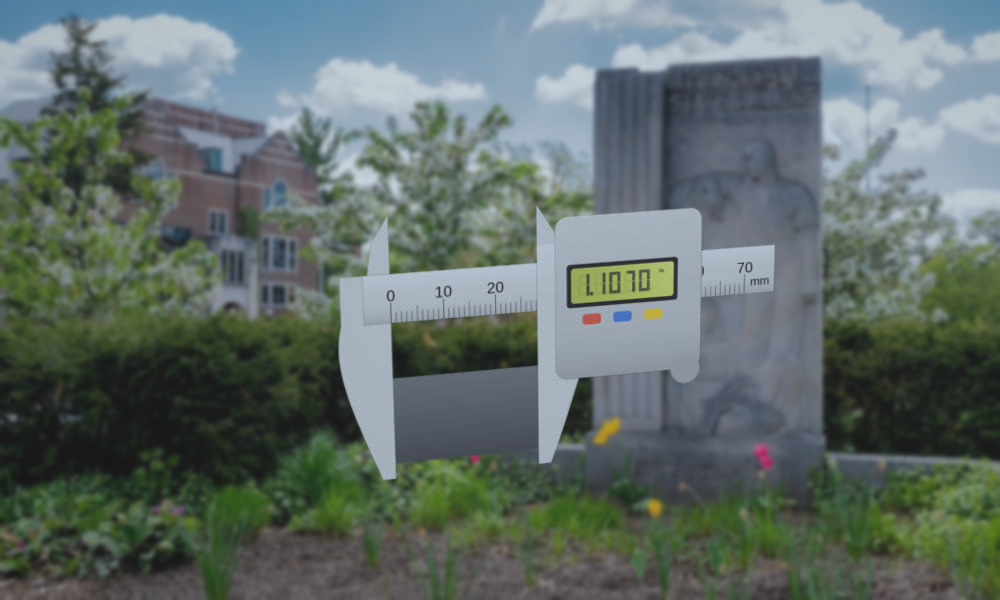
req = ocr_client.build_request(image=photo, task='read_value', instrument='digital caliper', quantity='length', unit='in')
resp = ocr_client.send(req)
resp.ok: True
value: 1.1070 in
